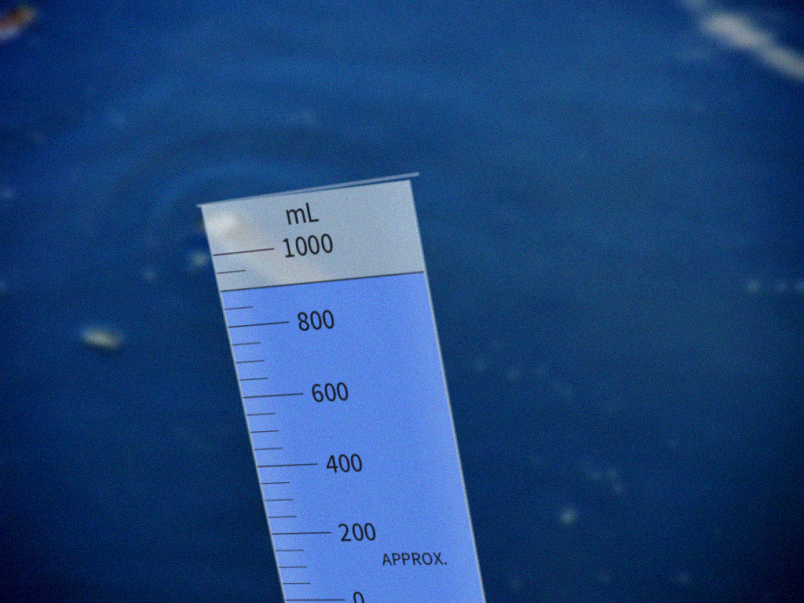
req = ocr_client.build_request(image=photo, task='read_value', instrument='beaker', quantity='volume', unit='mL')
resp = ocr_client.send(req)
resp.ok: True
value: 900 mL
